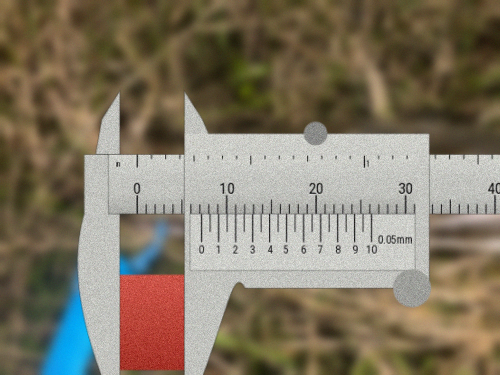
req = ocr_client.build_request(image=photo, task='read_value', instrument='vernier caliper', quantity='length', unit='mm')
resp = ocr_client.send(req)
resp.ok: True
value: 7.2 mm
